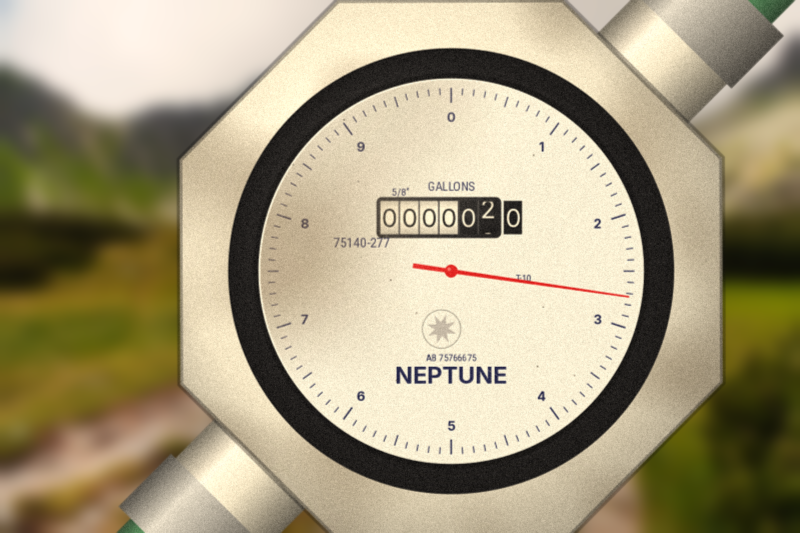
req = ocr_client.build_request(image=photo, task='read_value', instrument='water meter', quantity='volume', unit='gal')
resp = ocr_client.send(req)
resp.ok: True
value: 22.7 gal
